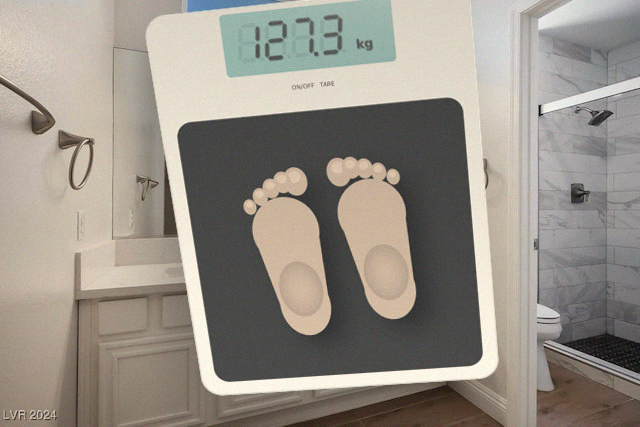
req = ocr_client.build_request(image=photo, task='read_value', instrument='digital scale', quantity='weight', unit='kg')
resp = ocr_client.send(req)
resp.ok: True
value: 127.3 kg
